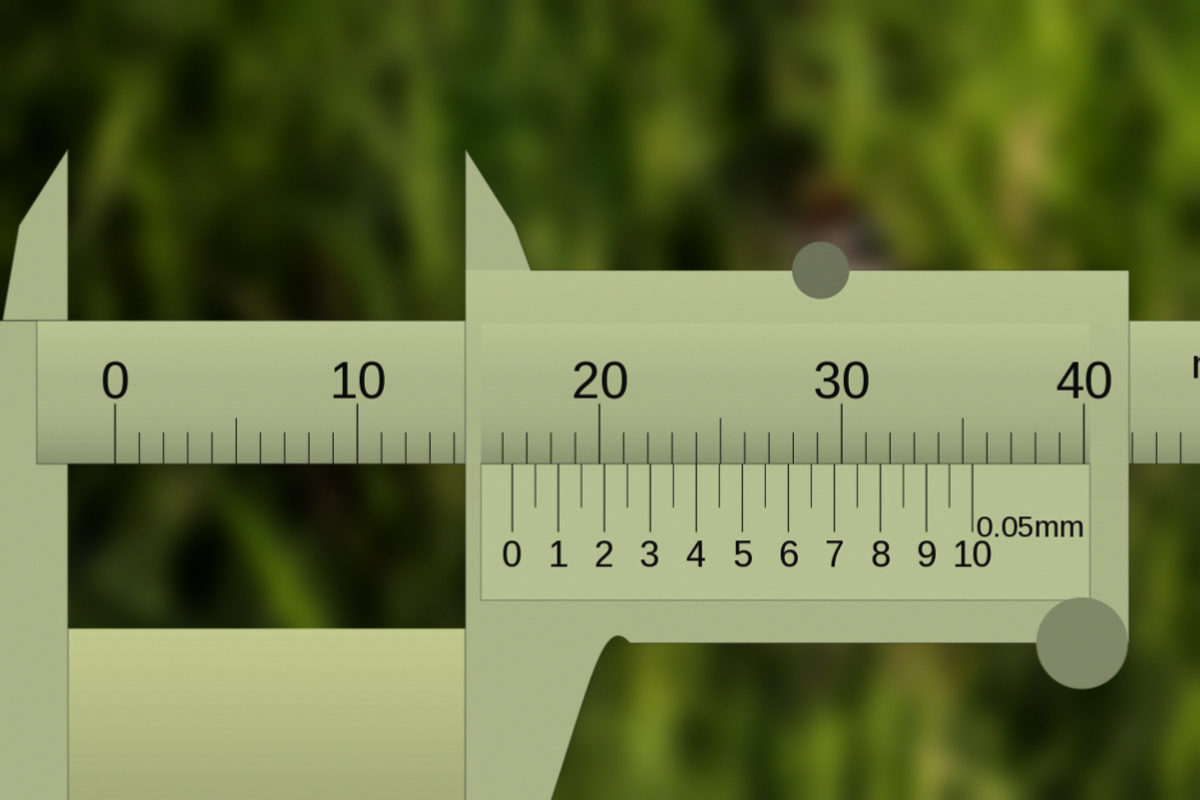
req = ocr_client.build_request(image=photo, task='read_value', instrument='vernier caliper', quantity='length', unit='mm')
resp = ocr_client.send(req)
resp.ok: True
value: 16.4 mm
